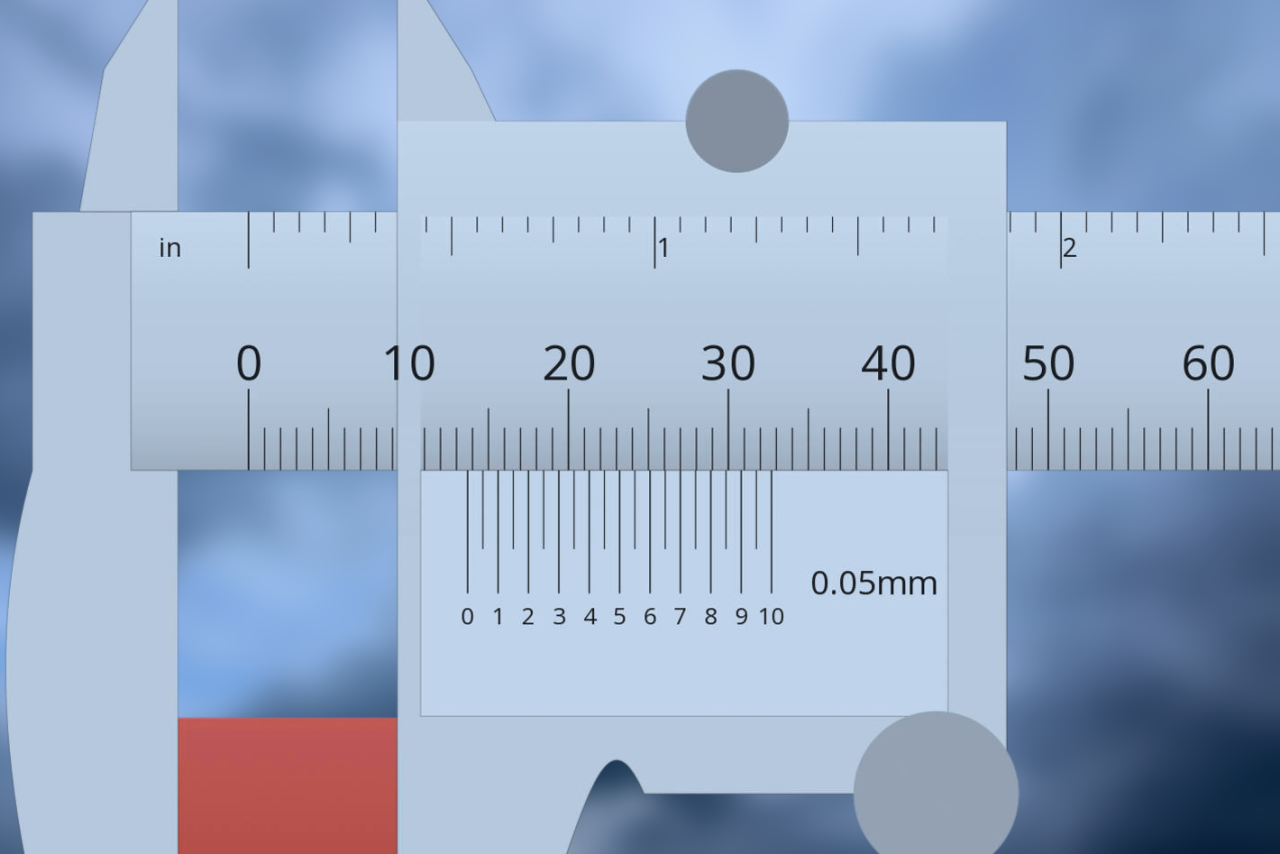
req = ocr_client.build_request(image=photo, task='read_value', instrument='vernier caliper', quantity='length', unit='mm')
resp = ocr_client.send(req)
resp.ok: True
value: 13.7 mm
